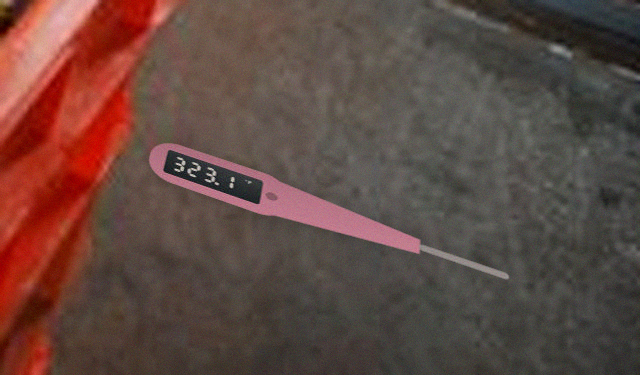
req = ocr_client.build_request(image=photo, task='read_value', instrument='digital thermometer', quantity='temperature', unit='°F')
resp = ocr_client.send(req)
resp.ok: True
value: 323.1 °F
